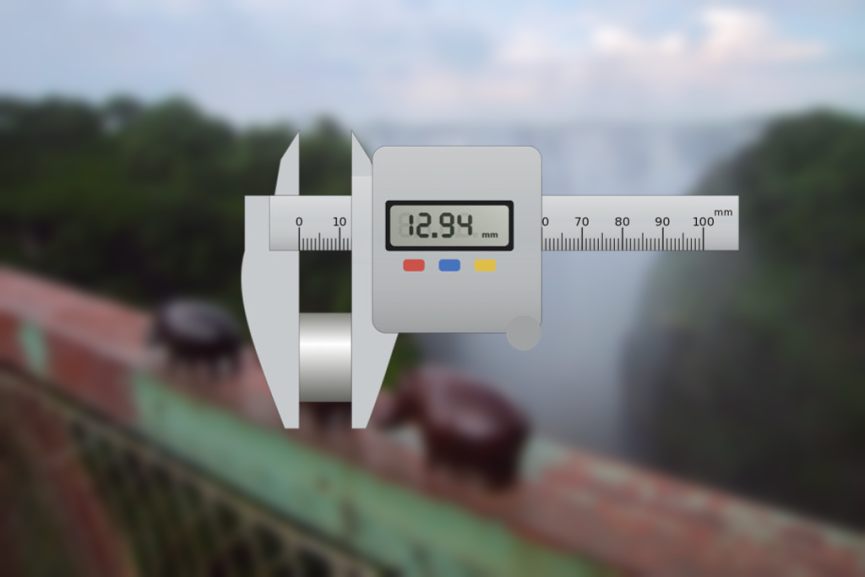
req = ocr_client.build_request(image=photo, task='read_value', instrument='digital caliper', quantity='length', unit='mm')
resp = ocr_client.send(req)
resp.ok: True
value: 12.94 mm
